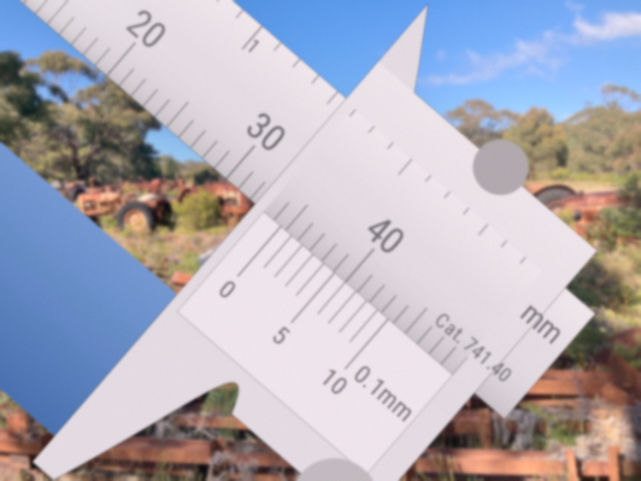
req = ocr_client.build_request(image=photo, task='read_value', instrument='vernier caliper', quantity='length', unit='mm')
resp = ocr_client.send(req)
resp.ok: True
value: 34.6 mm
